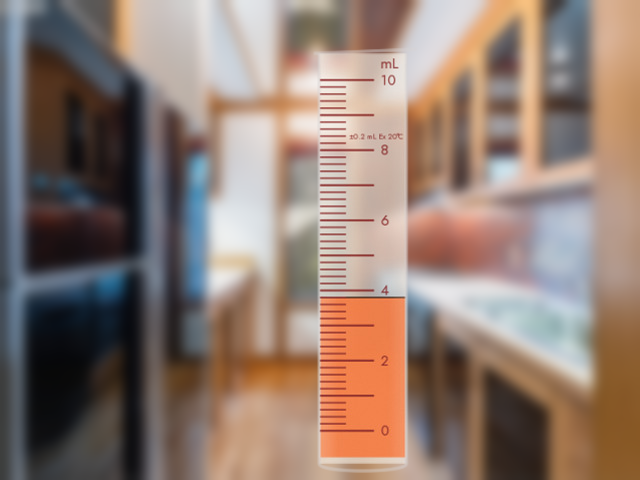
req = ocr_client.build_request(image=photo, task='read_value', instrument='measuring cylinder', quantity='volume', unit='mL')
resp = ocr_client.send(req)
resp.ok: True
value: 3.8 mL
